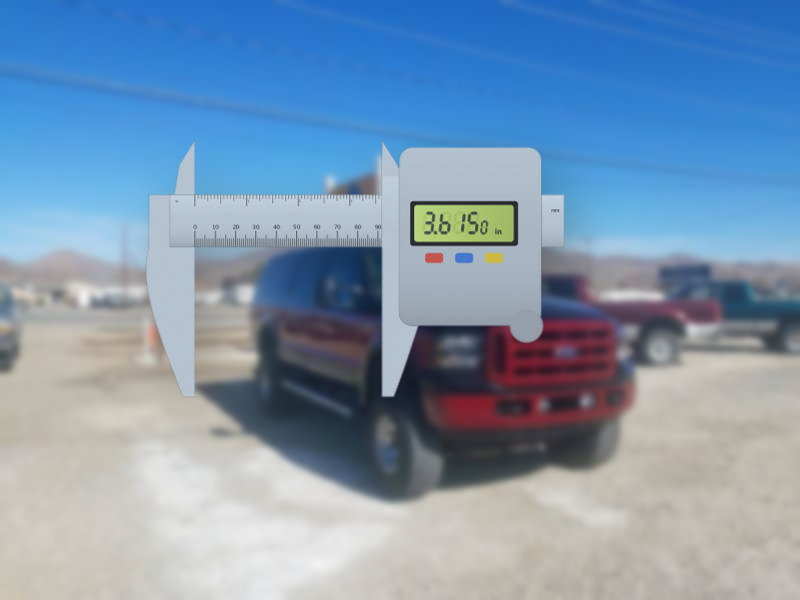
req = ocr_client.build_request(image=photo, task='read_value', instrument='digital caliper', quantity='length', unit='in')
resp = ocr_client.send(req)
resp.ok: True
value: 3.6150 in
